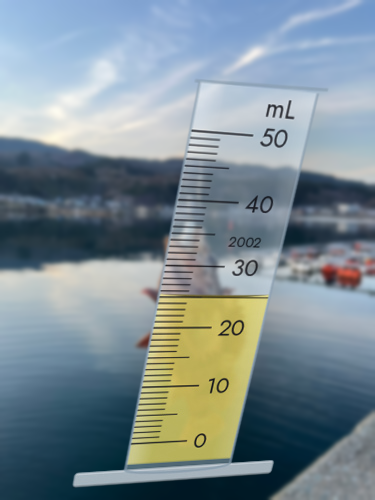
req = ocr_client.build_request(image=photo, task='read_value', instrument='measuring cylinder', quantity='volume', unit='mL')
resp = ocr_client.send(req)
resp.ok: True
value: 25 mL
